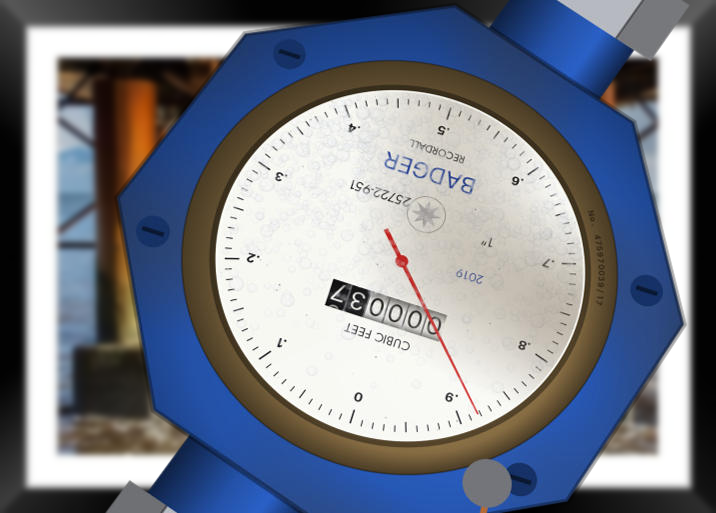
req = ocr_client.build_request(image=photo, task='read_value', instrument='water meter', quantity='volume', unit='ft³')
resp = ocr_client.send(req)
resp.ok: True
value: 36.88 ft³
